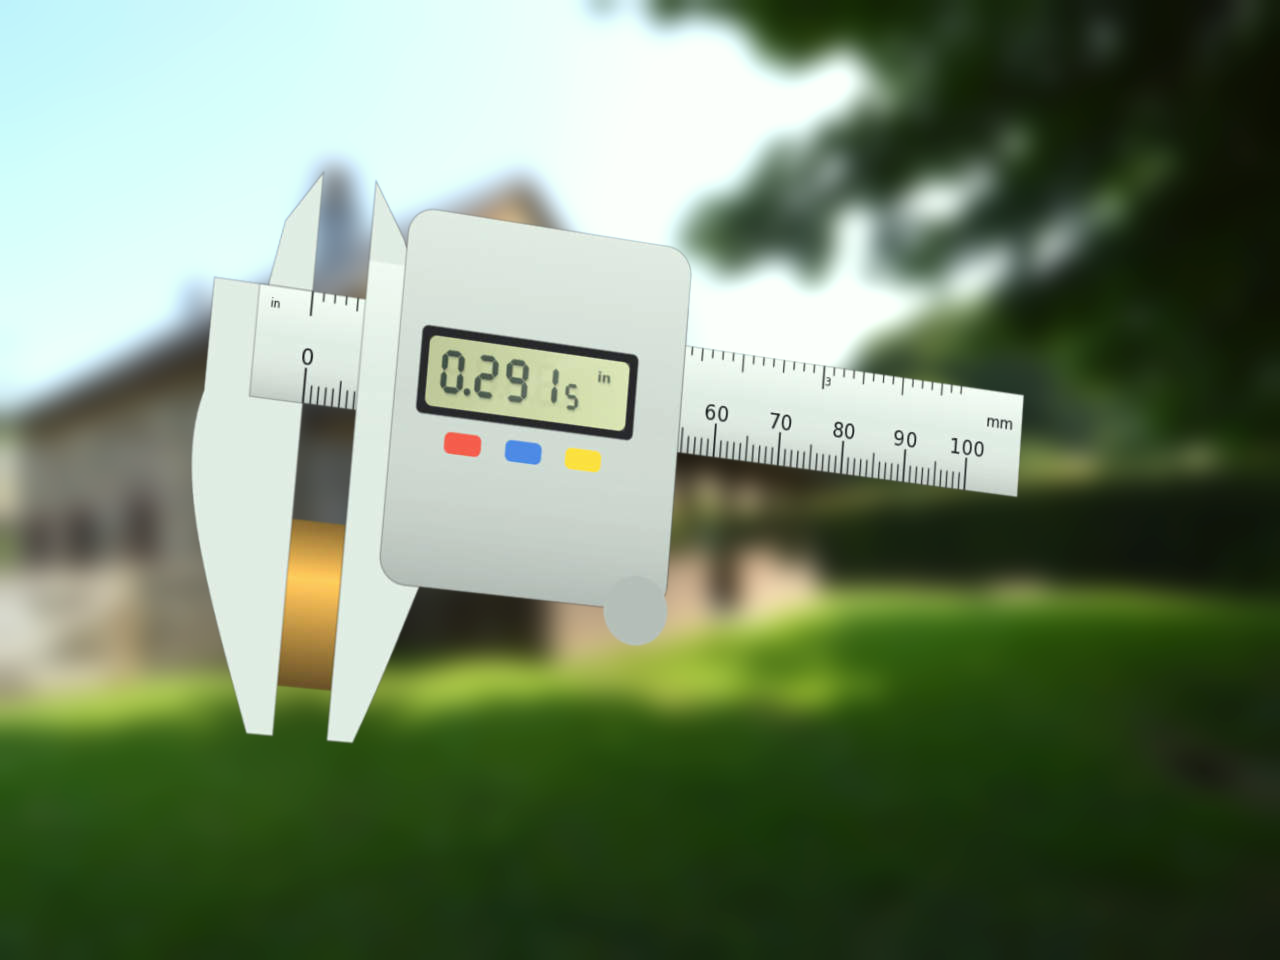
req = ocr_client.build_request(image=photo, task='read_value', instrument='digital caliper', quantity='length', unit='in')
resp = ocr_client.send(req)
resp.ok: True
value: 0.2915 in
